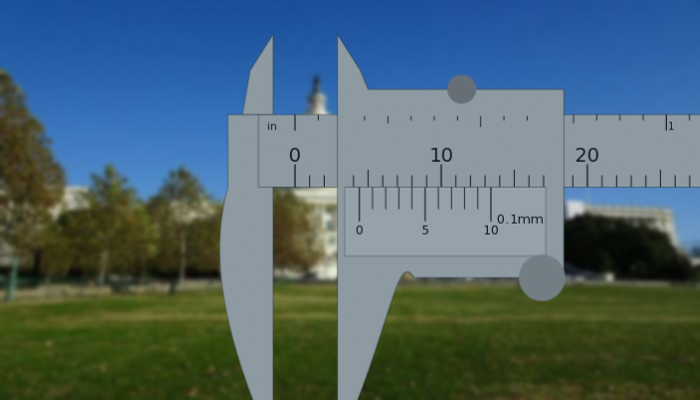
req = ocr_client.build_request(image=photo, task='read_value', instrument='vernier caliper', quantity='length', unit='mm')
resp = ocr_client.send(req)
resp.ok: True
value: 4.4 mm
